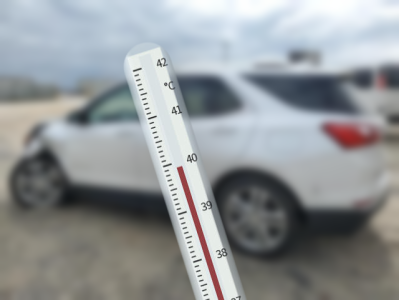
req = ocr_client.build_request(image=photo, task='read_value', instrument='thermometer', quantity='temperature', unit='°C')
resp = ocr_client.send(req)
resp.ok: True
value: 39.9 °C
